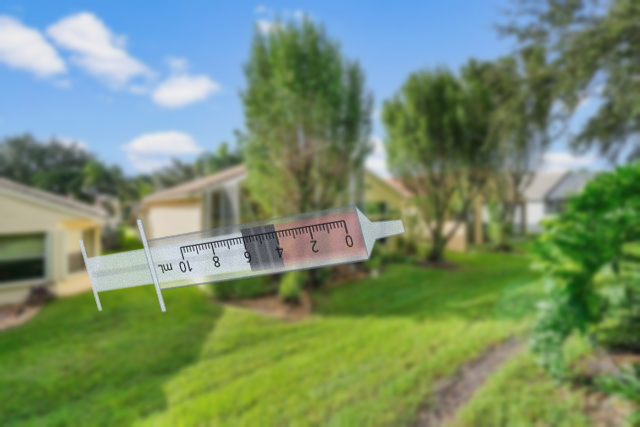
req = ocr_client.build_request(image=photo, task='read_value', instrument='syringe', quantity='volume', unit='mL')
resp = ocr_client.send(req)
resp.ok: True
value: 4 mL
